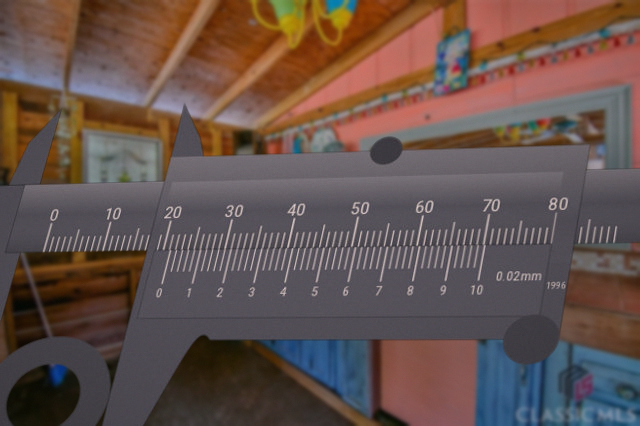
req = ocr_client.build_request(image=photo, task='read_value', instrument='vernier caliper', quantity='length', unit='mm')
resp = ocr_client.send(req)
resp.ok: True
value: 21.2 mm
